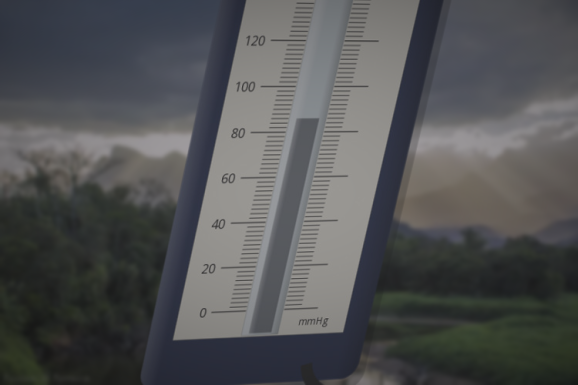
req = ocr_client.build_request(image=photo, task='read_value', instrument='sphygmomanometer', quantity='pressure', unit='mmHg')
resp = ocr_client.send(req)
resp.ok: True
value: 86 mmHg
